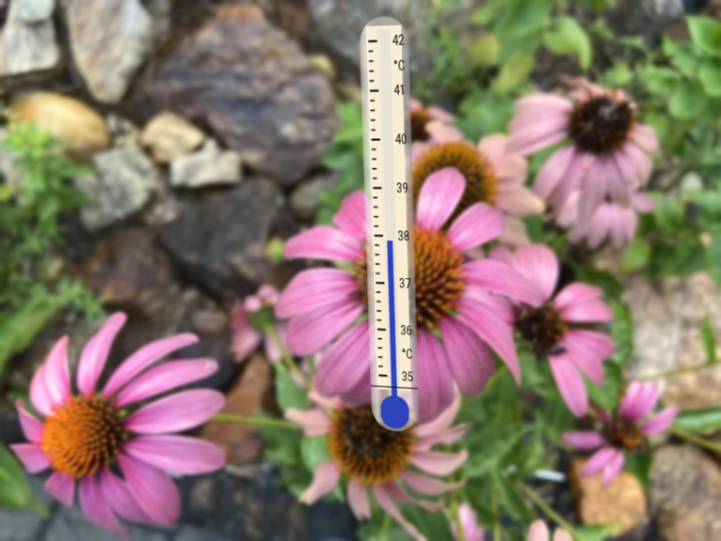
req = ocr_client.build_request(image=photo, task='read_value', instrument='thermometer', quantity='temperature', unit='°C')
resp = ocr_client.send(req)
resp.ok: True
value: 37.9 °C
